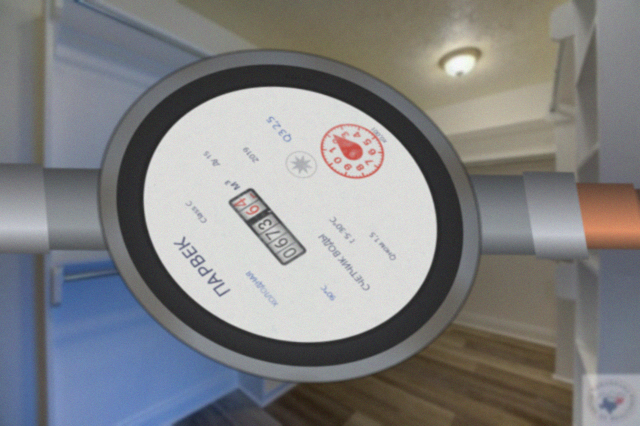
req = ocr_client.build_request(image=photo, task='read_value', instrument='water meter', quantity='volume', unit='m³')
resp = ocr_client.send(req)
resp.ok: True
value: 673.642 m³
